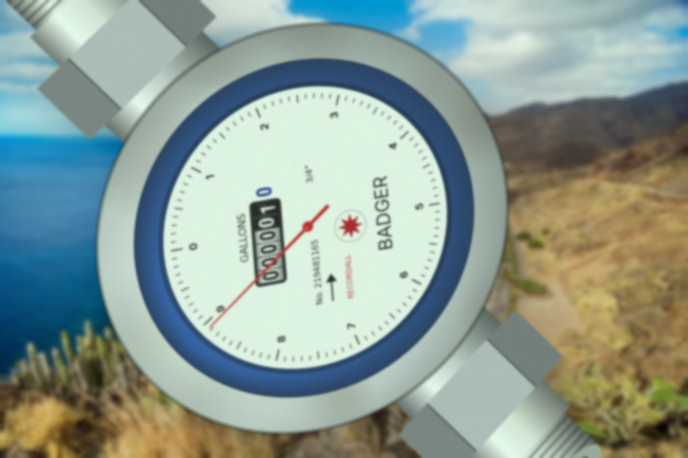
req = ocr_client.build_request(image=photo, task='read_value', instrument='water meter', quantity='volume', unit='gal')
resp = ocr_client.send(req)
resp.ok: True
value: 8.9 gal
